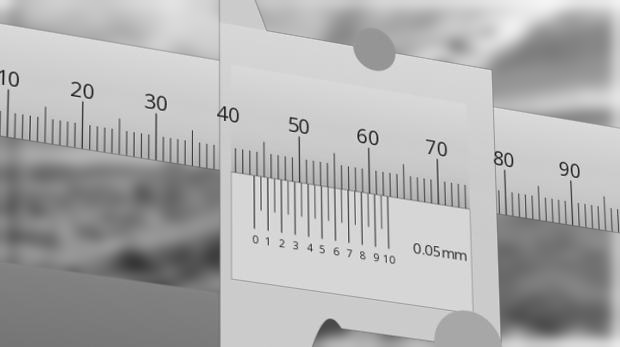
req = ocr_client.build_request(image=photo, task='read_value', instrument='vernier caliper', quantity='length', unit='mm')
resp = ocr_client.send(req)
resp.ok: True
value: 43.6 mm
